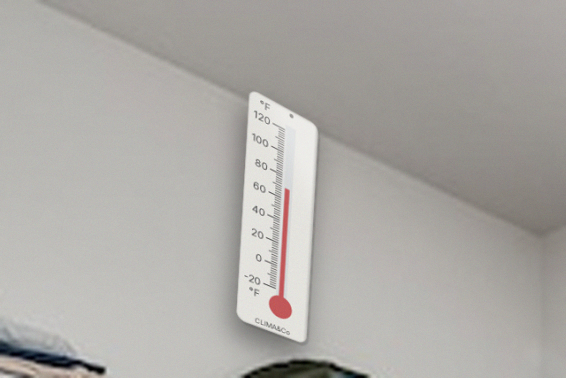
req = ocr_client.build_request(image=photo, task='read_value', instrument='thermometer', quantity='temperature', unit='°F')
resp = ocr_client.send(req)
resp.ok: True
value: 70 °F
